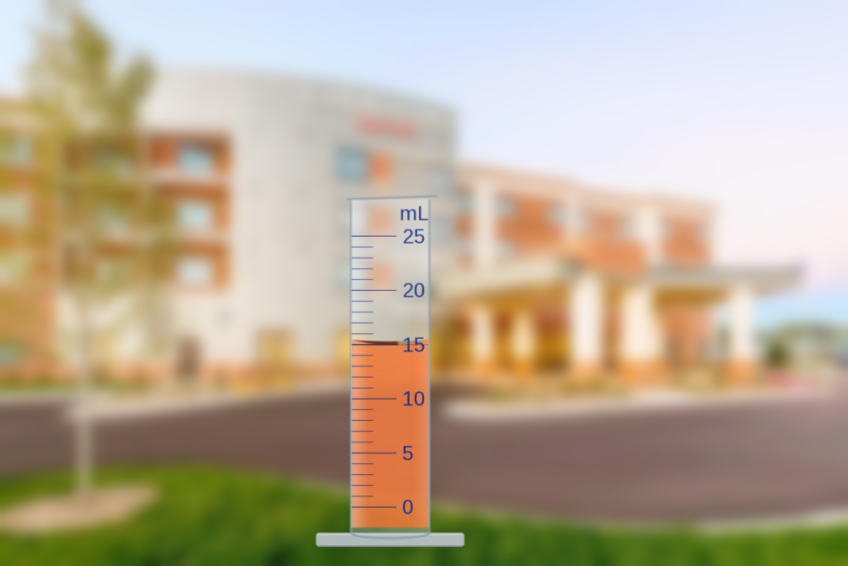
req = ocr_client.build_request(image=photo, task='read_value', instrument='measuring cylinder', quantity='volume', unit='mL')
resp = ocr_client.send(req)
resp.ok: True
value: 15 mL
